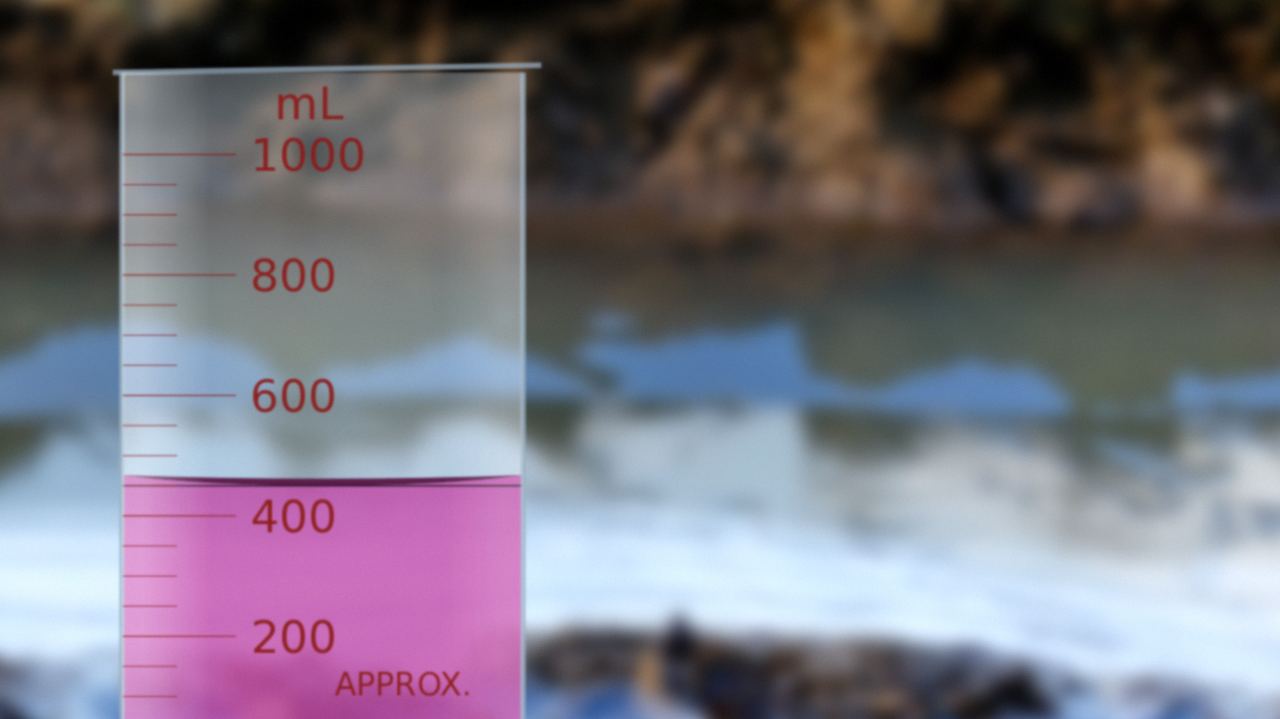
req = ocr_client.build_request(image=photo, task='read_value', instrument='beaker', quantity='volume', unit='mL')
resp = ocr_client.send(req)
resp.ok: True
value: 450 mL
